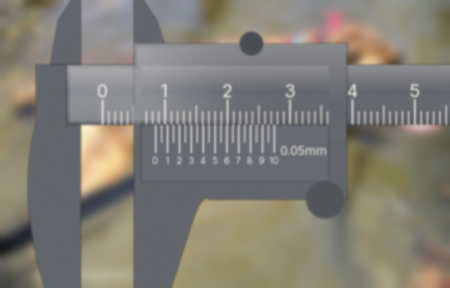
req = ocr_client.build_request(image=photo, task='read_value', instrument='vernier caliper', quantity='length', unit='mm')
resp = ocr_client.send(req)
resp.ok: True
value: 8.5 mm
